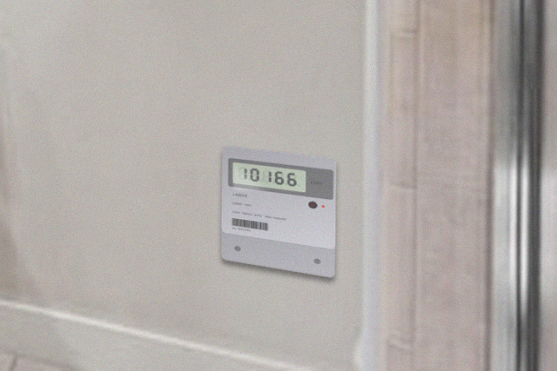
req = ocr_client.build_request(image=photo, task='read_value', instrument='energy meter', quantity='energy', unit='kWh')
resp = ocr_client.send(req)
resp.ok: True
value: 10166 kWh
